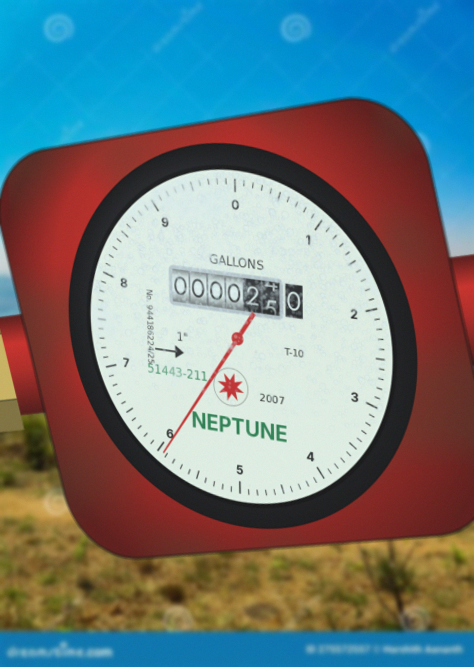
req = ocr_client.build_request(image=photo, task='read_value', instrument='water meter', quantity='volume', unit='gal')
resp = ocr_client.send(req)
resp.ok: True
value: 245.9 gal
